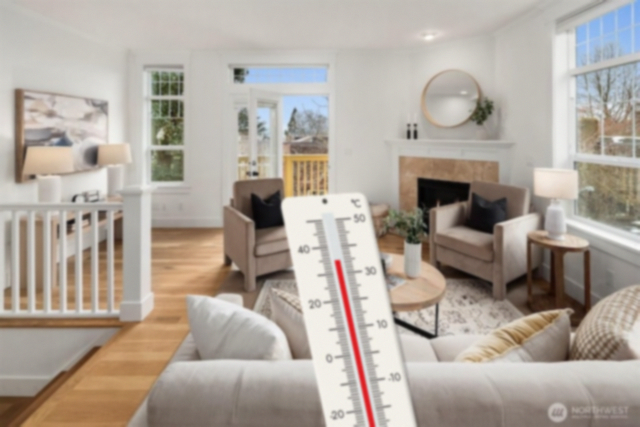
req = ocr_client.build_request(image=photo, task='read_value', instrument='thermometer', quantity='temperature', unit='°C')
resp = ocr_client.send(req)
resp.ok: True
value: 35 °C
